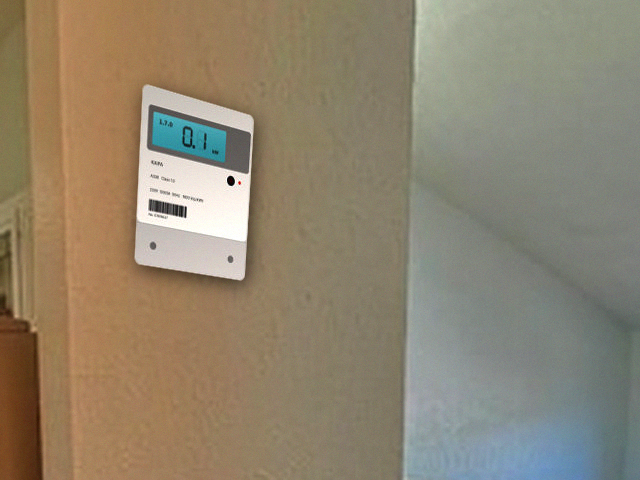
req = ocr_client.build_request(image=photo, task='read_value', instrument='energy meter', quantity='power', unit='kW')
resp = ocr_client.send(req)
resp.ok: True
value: 0.1 kW
